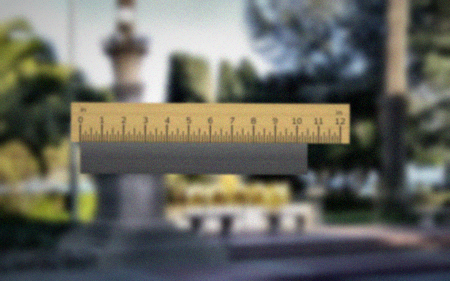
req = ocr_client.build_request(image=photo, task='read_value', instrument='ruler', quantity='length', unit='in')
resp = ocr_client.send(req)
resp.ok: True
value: 10.5 in
